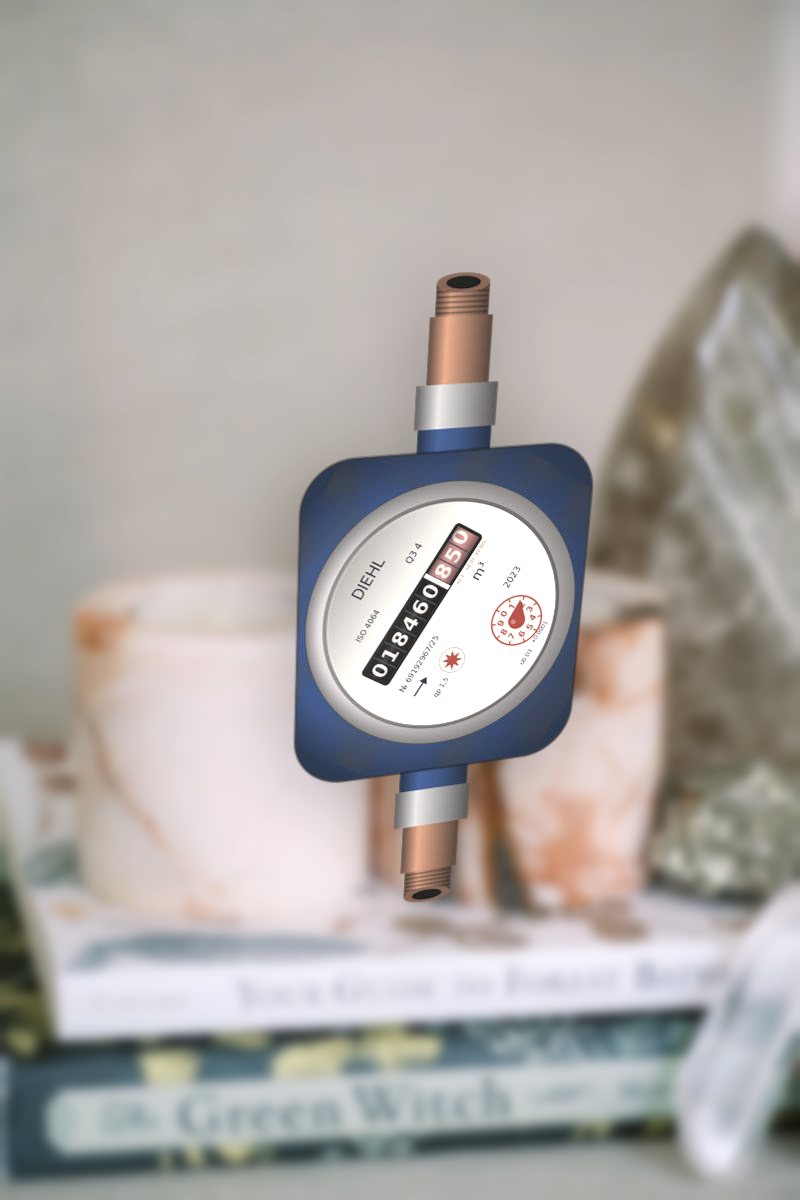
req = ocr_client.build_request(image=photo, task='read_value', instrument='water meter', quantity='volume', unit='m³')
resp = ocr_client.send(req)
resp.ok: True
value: 18460.8501 m³
